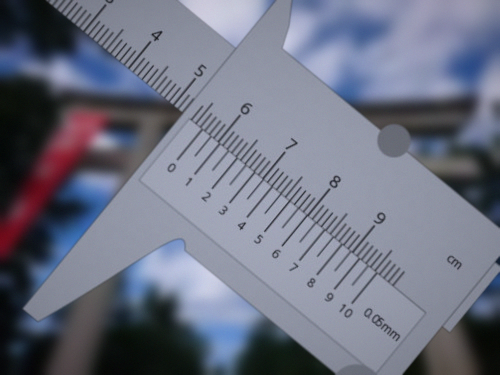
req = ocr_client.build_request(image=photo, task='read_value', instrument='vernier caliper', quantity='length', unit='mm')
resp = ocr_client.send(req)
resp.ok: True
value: 56.5 mm
